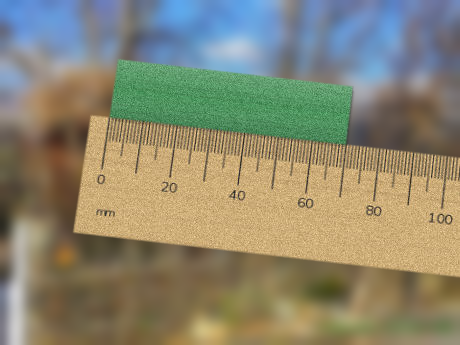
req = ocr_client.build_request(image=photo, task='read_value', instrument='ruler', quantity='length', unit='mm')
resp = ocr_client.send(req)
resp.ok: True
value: 70 mm
